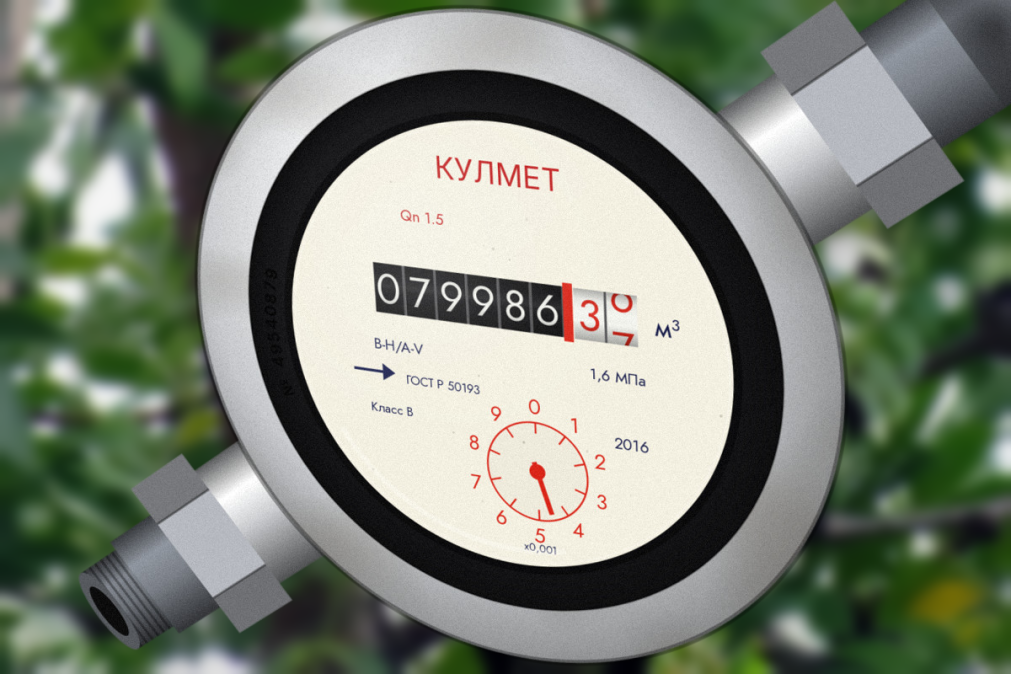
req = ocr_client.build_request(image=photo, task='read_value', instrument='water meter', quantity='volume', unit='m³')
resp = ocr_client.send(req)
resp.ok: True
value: 79986.364 m³
